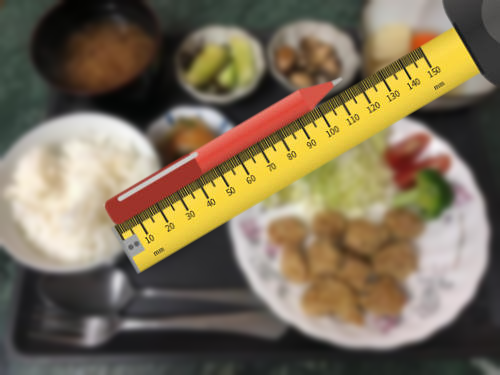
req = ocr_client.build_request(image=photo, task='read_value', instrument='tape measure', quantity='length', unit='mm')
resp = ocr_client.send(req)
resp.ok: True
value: 115 mm
